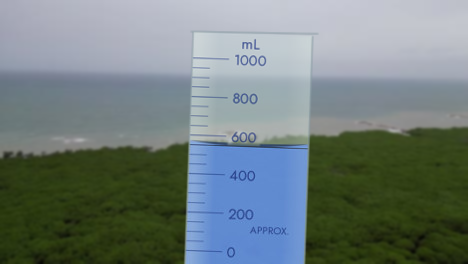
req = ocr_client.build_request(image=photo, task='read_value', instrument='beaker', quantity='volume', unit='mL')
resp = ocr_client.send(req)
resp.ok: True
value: 550 mL
